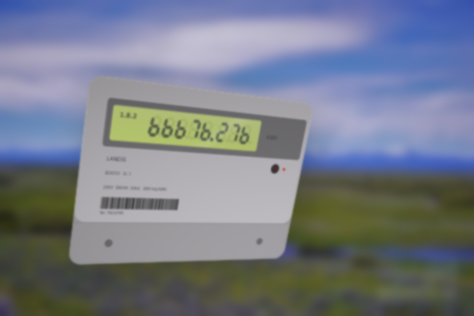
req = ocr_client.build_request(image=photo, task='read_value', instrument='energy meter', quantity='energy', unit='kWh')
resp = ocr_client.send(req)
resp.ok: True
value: 66676.276 kWh
